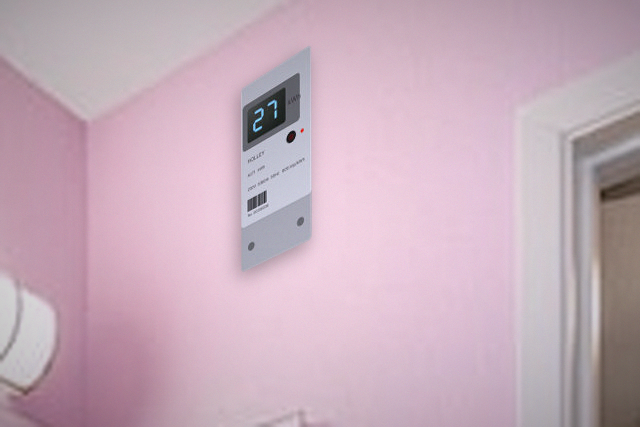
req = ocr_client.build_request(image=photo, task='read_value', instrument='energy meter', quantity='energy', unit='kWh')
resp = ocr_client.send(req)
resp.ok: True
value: 27 kWh
